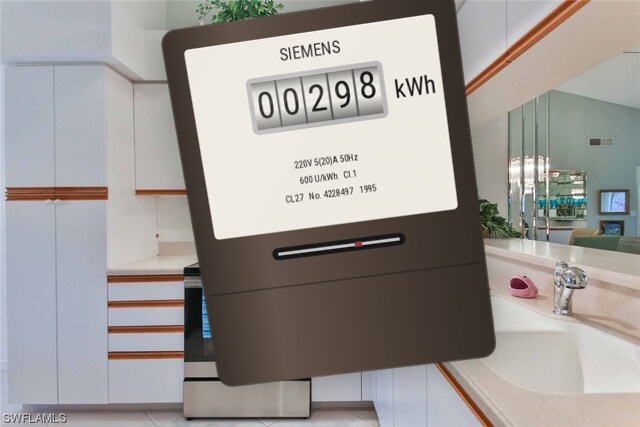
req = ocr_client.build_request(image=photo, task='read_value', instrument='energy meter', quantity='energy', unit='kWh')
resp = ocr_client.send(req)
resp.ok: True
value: 298 kWh
